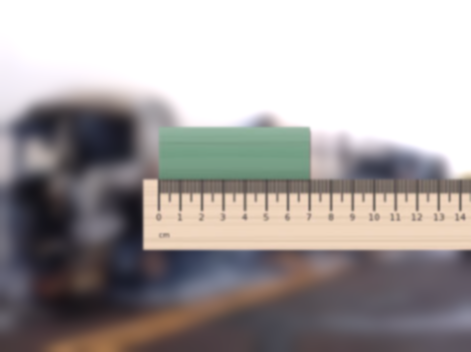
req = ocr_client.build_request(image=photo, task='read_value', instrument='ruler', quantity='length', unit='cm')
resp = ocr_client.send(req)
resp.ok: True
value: 7 cm
